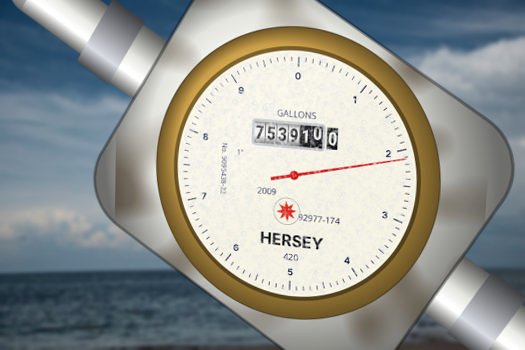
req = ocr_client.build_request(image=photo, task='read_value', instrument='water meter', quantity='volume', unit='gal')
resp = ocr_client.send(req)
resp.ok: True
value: 7539102.1 gal
